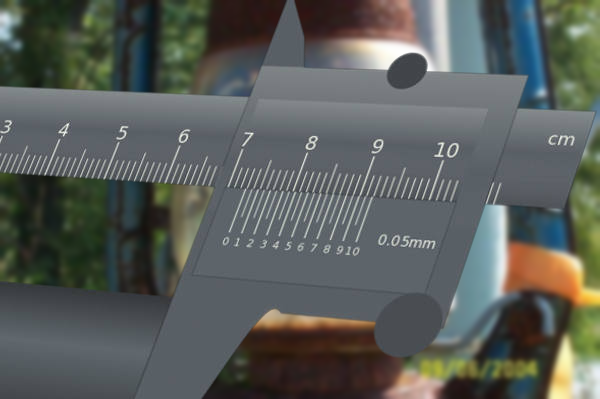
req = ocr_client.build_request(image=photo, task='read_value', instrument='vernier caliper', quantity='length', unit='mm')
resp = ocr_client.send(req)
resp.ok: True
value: 72.8 mm
